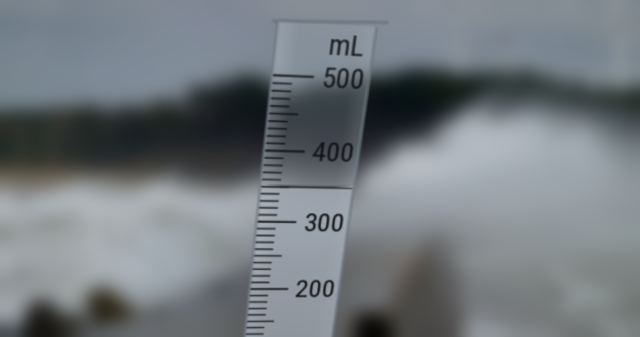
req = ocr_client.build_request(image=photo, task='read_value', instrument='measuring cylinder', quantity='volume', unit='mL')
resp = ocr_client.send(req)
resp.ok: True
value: 350 mL
